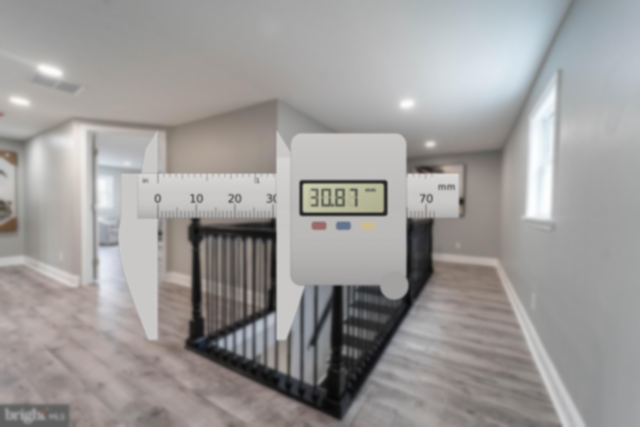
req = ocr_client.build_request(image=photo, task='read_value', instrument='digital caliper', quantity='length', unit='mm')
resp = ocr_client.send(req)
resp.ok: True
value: 30.87 mm
